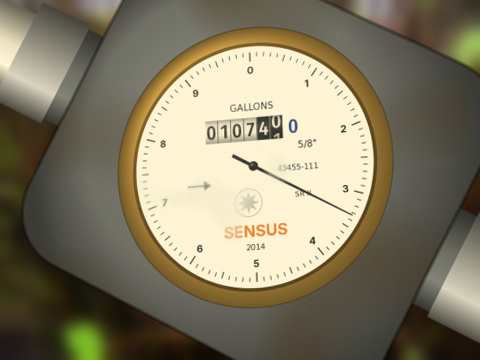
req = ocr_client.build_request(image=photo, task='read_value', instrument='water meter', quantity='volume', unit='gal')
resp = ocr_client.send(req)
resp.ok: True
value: 107403.3 gal
